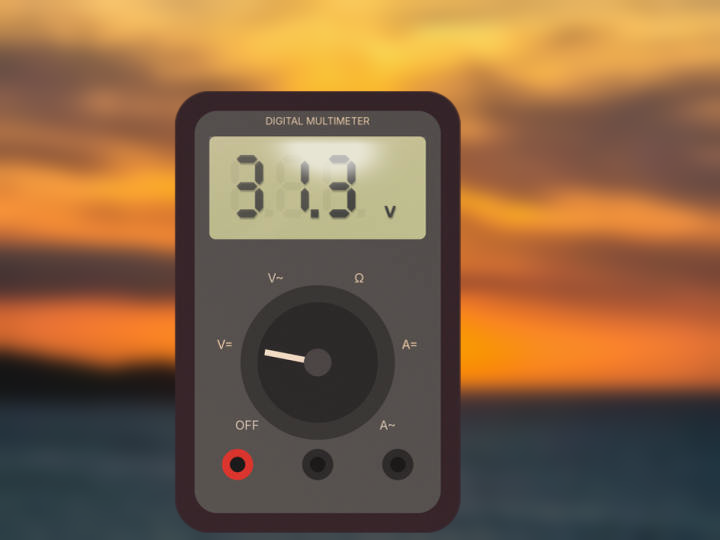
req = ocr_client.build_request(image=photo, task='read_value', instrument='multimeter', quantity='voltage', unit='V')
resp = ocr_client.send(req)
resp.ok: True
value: 31.3 V
